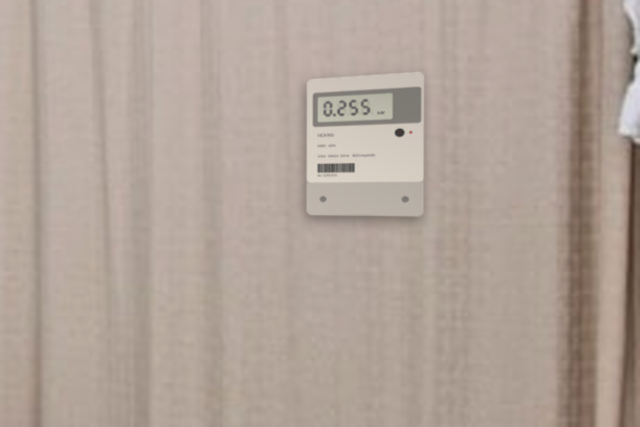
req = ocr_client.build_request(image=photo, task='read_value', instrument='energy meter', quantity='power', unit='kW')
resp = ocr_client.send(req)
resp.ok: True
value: 0.255 kW
